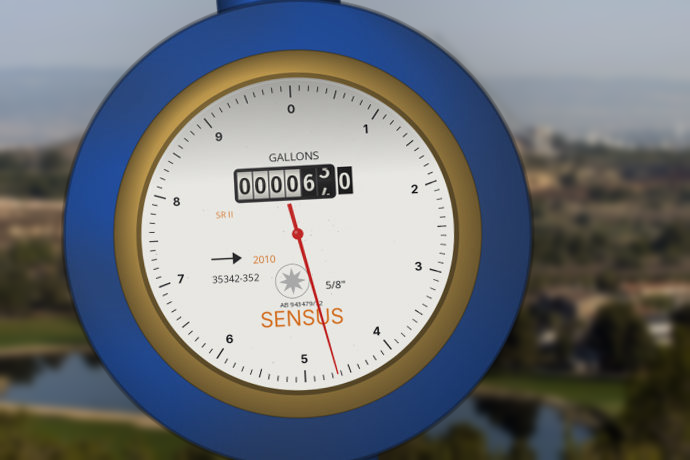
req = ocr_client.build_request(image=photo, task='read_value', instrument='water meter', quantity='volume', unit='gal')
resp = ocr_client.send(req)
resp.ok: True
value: 634.6 gal
